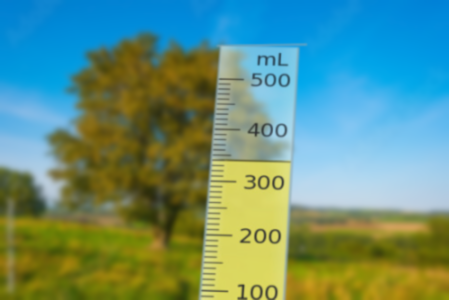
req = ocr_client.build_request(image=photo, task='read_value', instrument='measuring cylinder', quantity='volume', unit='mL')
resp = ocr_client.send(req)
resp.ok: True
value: 340 mL
